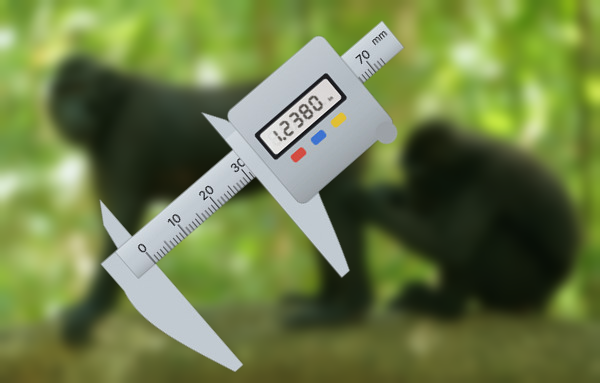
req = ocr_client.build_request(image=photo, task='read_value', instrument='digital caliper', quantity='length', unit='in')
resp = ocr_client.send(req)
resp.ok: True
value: 1.2380 in
